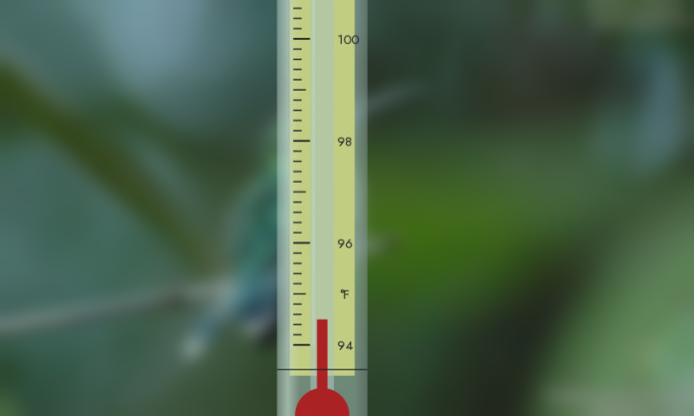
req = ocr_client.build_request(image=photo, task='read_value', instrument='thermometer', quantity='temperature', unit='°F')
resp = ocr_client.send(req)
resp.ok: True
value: 94.5 °F
